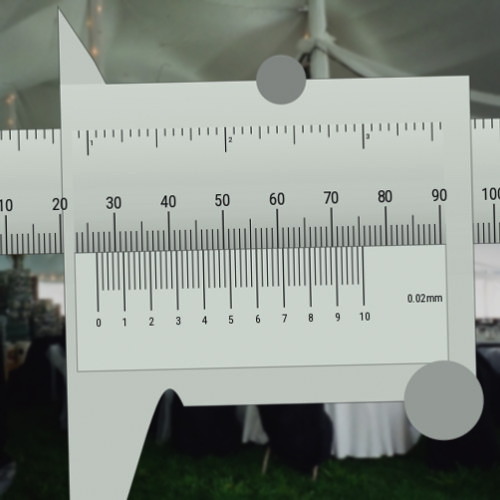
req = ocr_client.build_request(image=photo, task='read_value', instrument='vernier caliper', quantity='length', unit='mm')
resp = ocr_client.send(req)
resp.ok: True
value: 26.6 mm
